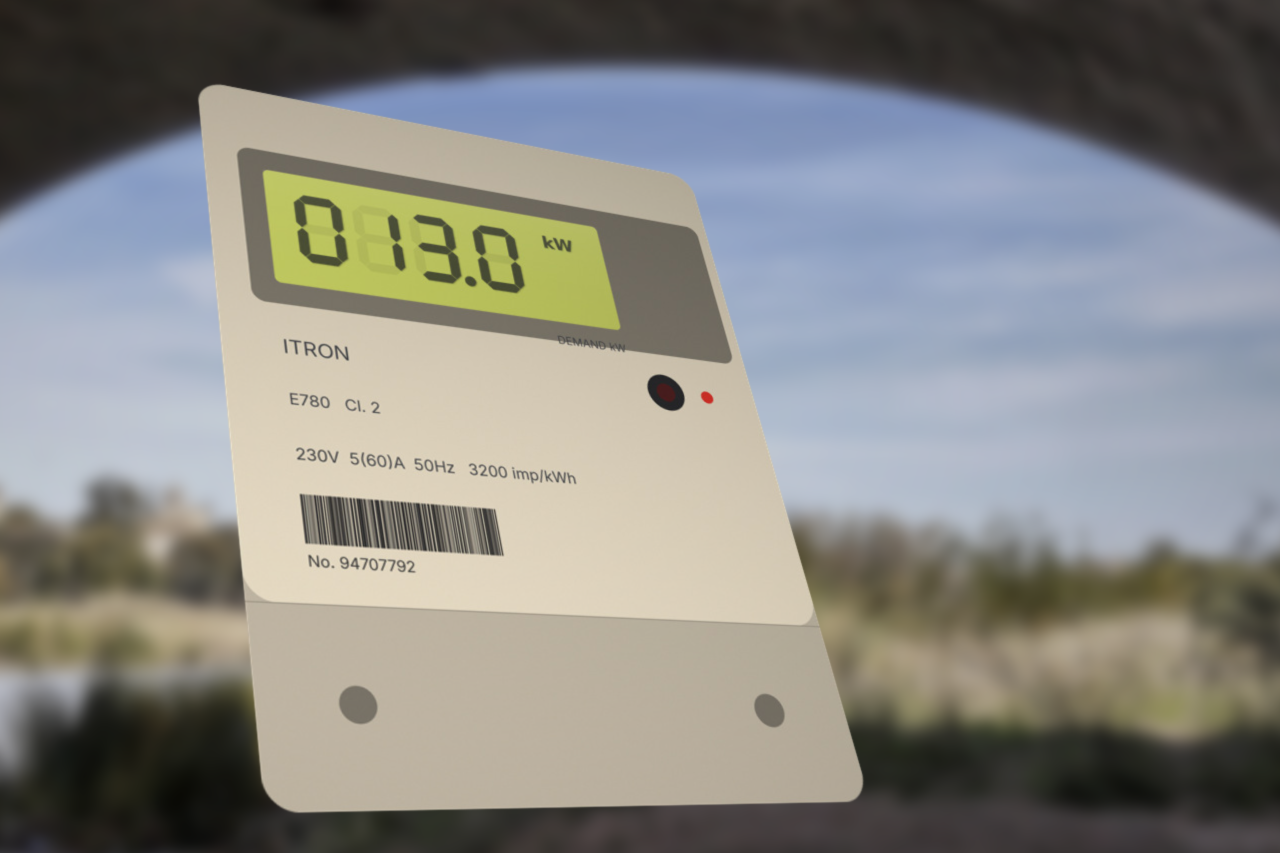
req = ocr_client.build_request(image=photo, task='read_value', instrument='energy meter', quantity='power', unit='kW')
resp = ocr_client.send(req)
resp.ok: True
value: 13.0 kW
